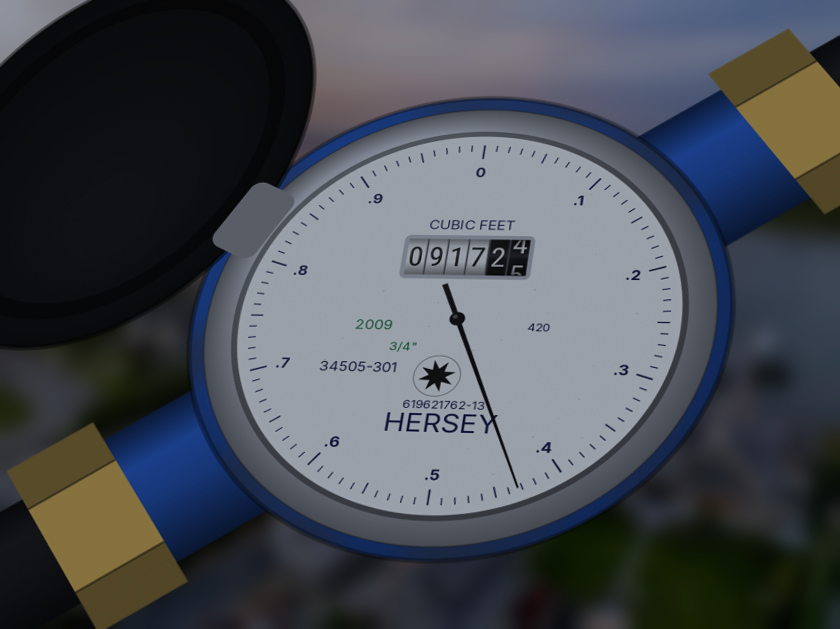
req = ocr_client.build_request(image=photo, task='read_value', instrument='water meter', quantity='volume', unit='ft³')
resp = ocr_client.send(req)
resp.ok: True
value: 91724.43 ft³
